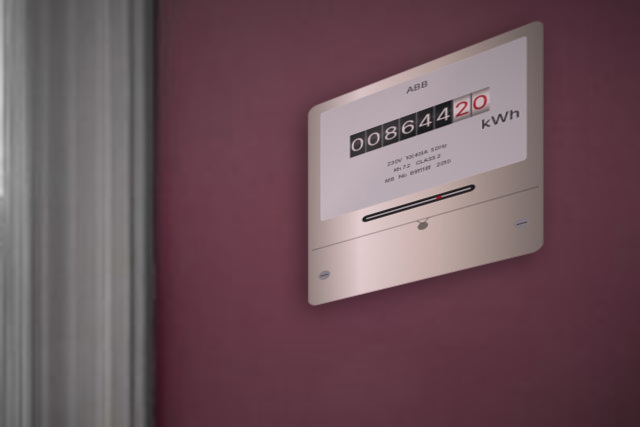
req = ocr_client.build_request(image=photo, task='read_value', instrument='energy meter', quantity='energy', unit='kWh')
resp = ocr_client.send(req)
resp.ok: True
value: 8644.20 kWh
